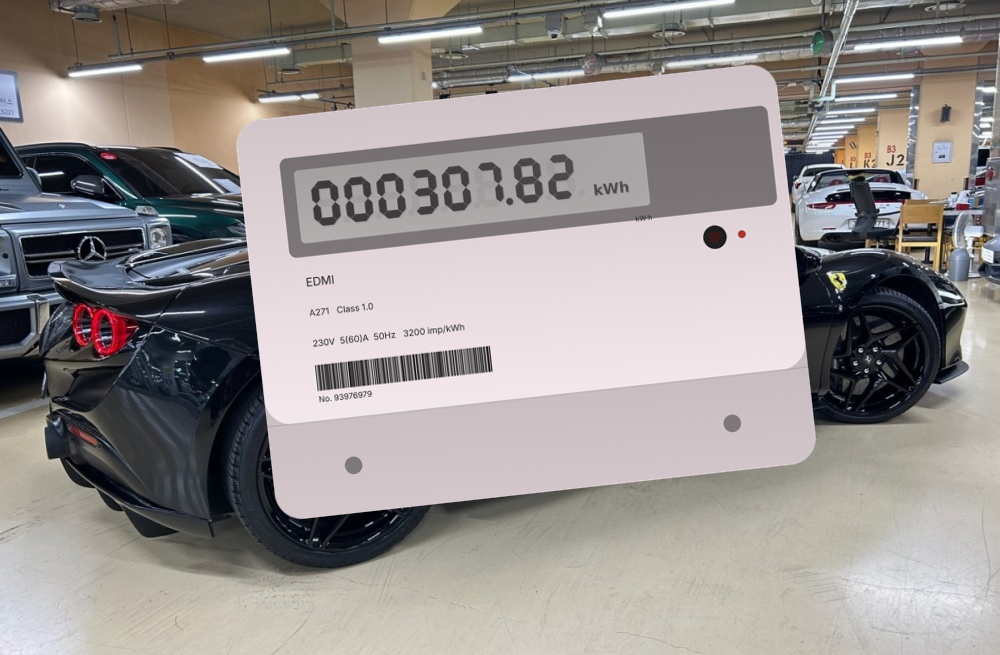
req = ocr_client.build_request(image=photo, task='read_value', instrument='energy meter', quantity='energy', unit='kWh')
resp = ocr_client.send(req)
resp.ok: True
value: 307.82 kWh
